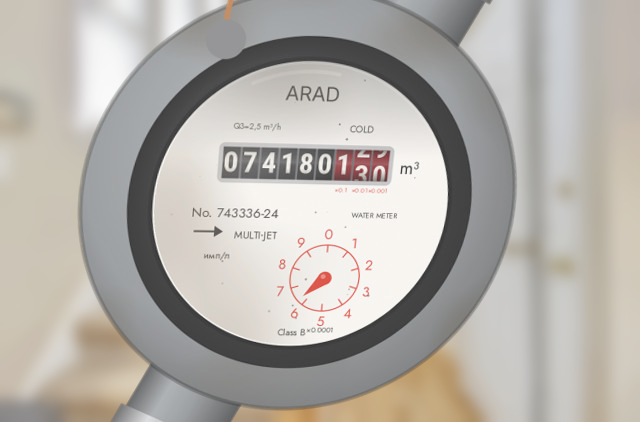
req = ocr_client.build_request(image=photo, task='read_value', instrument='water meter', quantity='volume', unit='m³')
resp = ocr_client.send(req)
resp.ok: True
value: 74180.1296 m³
